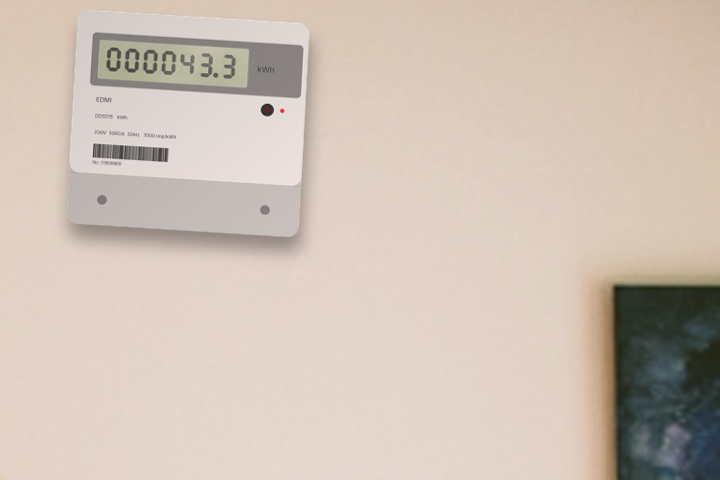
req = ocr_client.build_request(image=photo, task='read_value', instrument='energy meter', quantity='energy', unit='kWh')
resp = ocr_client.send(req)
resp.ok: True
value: 43.3 kWh
